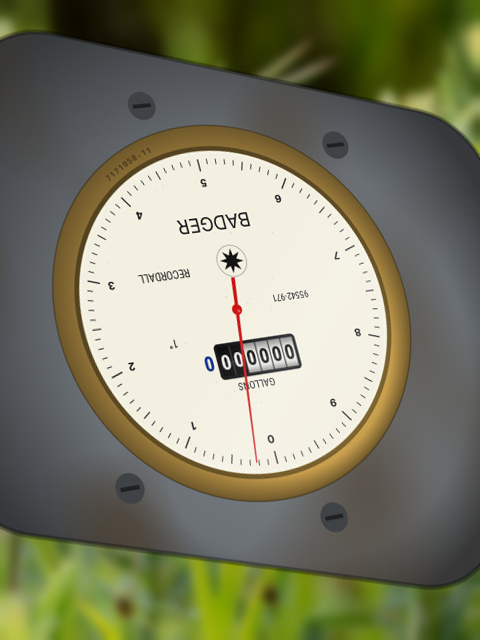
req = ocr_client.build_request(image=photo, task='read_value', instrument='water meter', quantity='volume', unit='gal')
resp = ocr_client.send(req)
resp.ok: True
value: 0.2 gal
